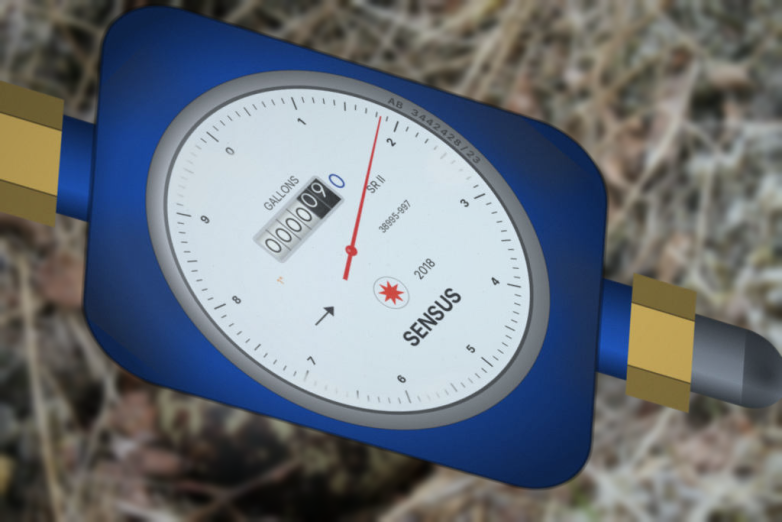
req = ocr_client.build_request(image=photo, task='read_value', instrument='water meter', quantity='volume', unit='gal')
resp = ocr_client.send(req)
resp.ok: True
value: 91.8 gal
